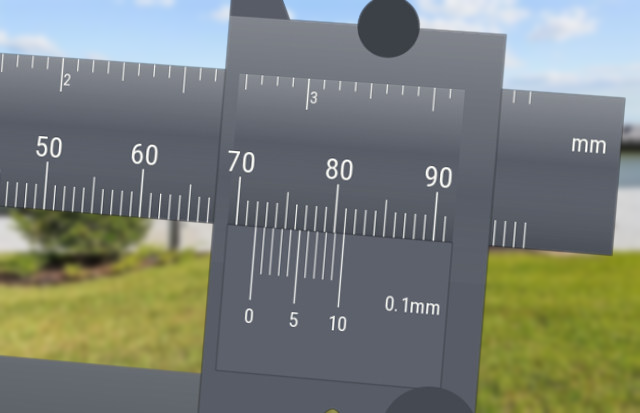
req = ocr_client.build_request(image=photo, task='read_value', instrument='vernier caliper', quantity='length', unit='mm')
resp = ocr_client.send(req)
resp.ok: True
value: 72.0 mm
